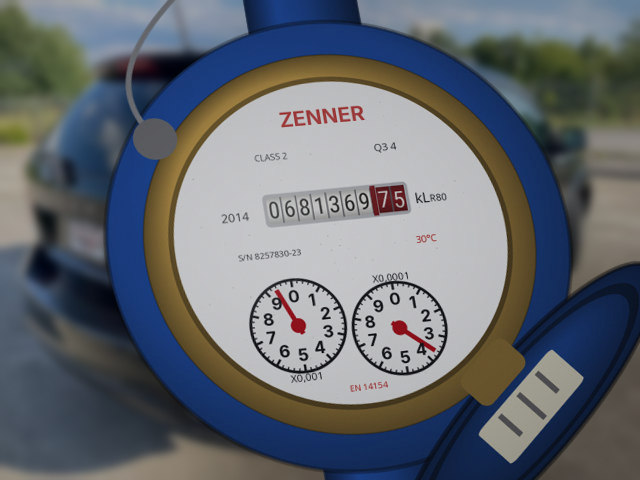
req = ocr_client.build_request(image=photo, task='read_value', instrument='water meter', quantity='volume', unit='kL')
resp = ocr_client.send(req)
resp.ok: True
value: 681369.7493 kL
